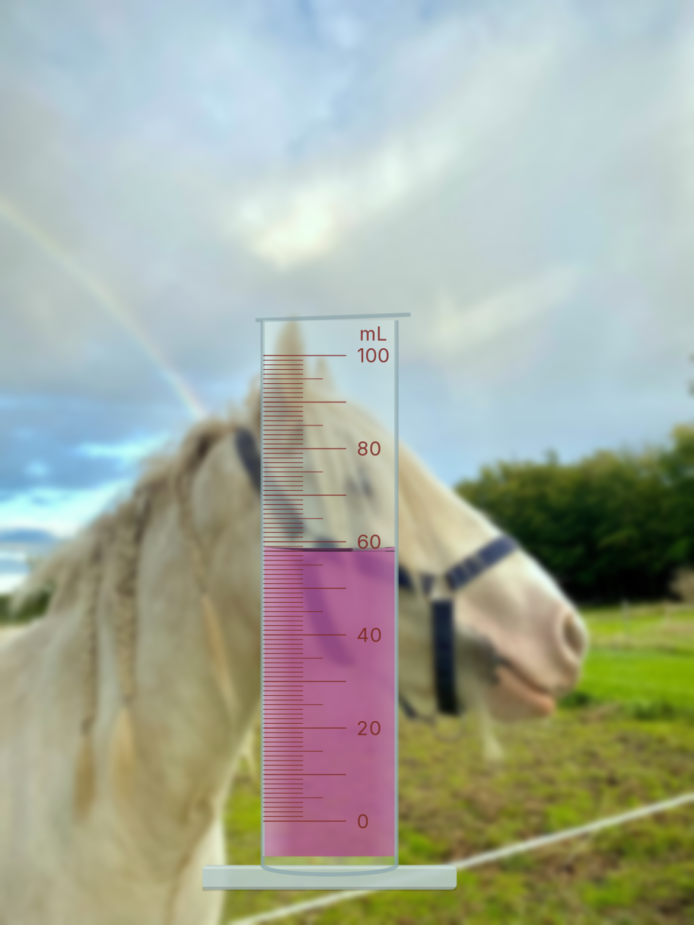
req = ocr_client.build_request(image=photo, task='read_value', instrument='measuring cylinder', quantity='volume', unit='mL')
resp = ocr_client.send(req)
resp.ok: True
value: 58 mL
